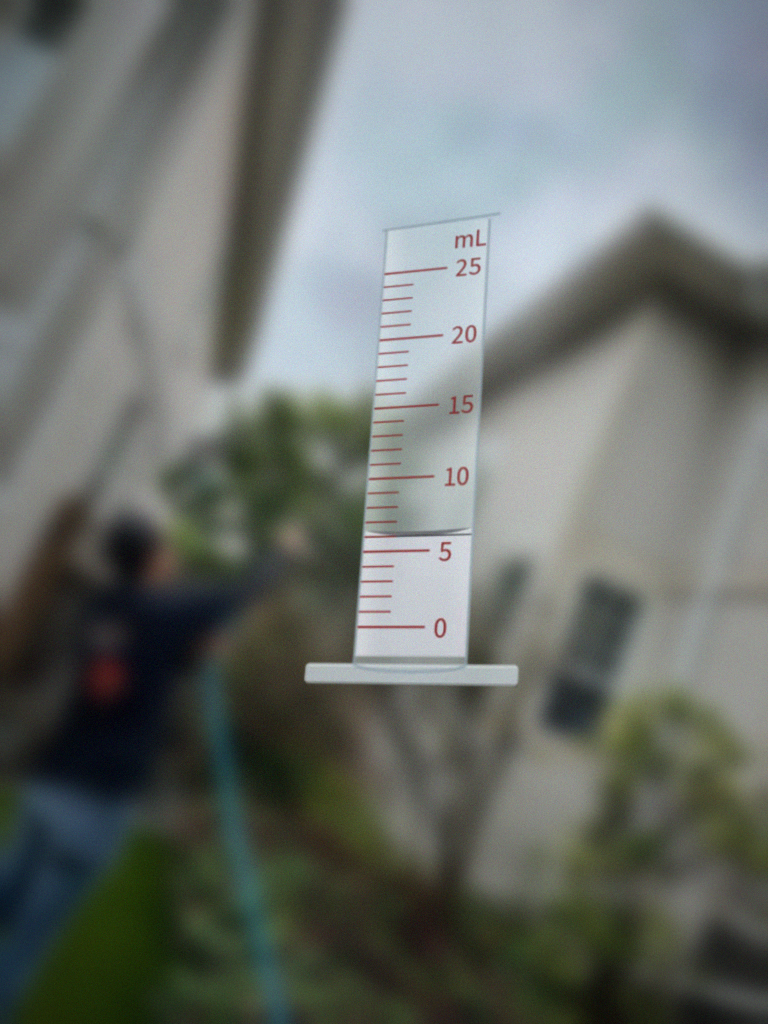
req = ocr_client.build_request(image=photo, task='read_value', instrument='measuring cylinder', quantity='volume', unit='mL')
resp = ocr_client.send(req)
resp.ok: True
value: 6 mL
